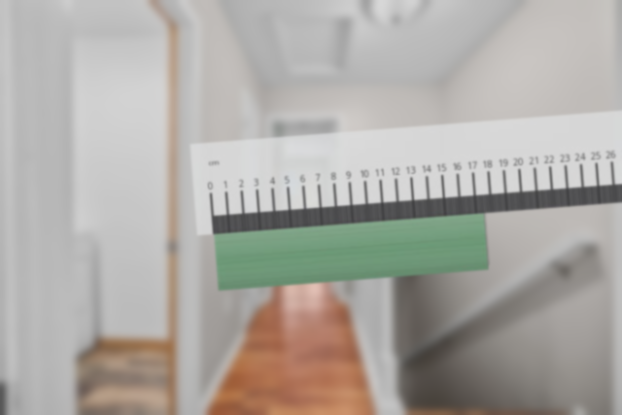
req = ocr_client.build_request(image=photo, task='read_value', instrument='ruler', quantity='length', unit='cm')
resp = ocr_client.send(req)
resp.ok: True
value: 17.5 cm
